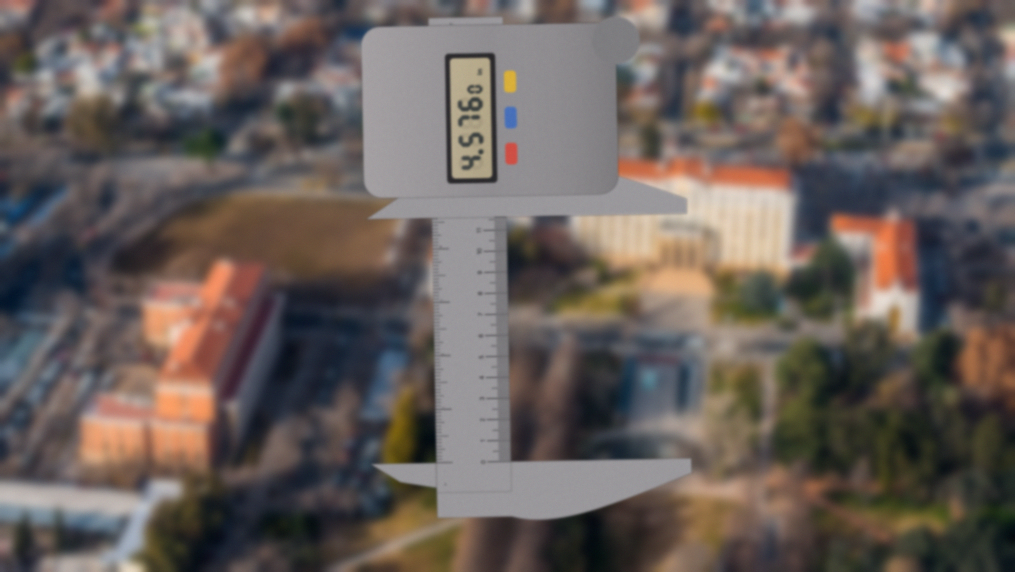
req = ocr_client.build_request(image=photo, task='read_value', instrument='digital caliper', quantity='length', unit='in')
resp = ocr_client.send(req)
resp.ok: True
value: 4.5760 in
